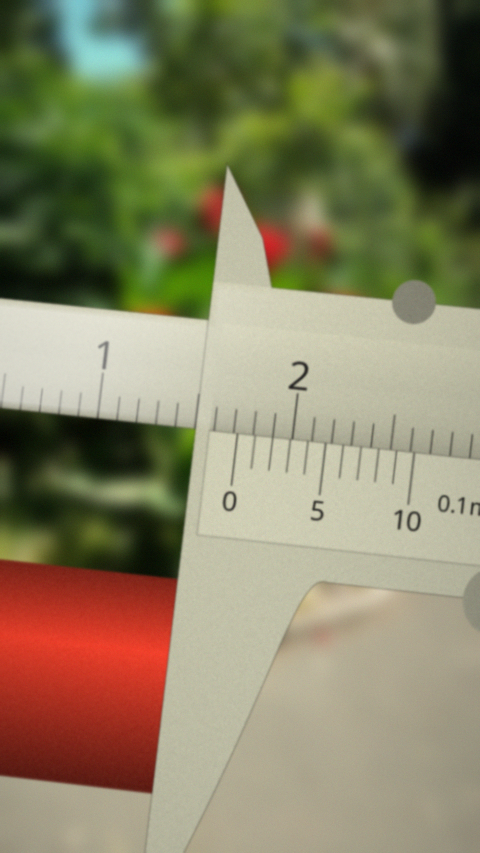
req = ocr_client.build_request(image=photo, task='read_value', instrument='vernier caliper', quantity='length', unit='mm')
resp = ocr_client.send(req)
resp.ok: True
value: 17.2 mm
